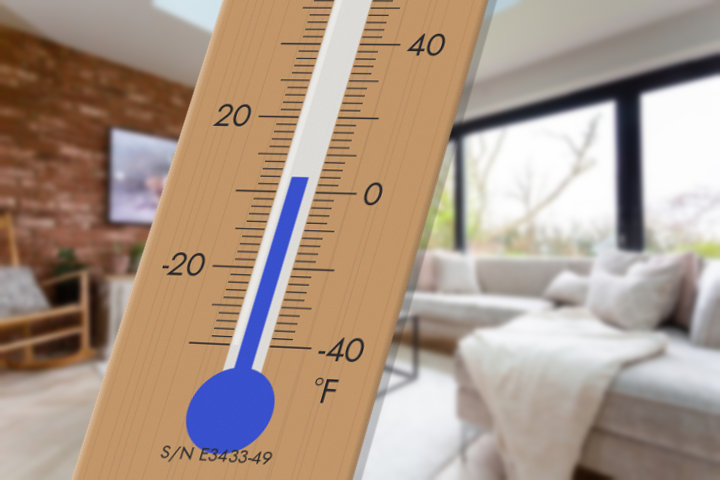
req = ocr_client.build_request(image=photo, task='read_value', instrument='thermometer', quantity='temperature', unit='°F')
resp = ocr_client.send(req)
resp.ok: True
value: 4 °F
